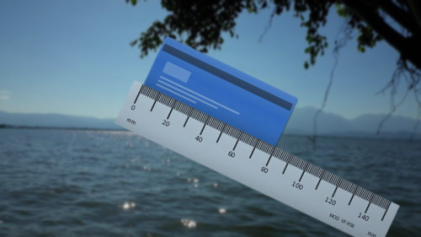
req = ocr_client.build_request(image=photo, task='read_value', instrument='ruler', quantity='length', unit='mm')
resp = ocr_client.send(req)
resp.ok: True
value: 80 mm
